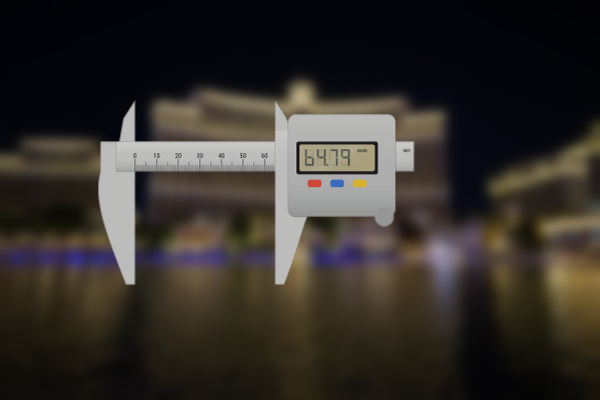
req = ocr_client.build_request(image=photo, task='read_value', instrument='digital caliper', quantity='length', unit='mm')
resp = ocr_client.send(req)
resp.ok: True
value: 64.79 mm
